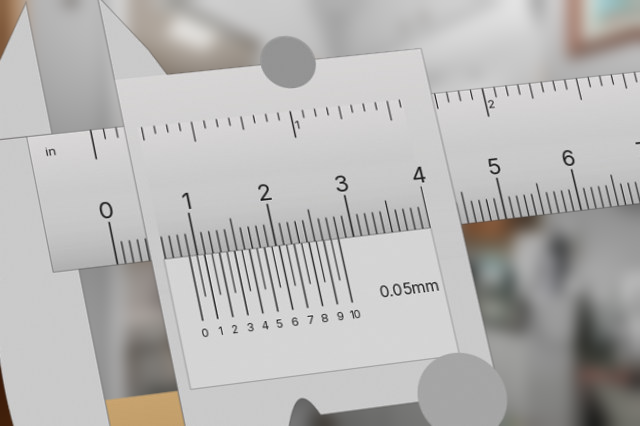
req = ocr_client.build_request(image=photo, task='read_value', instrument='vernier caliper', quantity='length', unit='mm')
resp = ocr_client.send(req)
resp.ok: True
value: 9.0 mm
